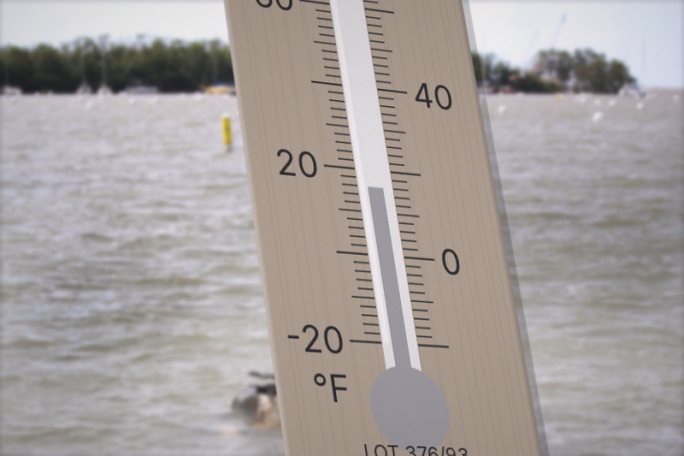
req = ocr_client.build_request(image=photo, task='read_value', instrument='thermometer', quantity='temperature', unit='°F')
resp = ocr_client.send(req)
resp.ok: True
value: 16 °F
